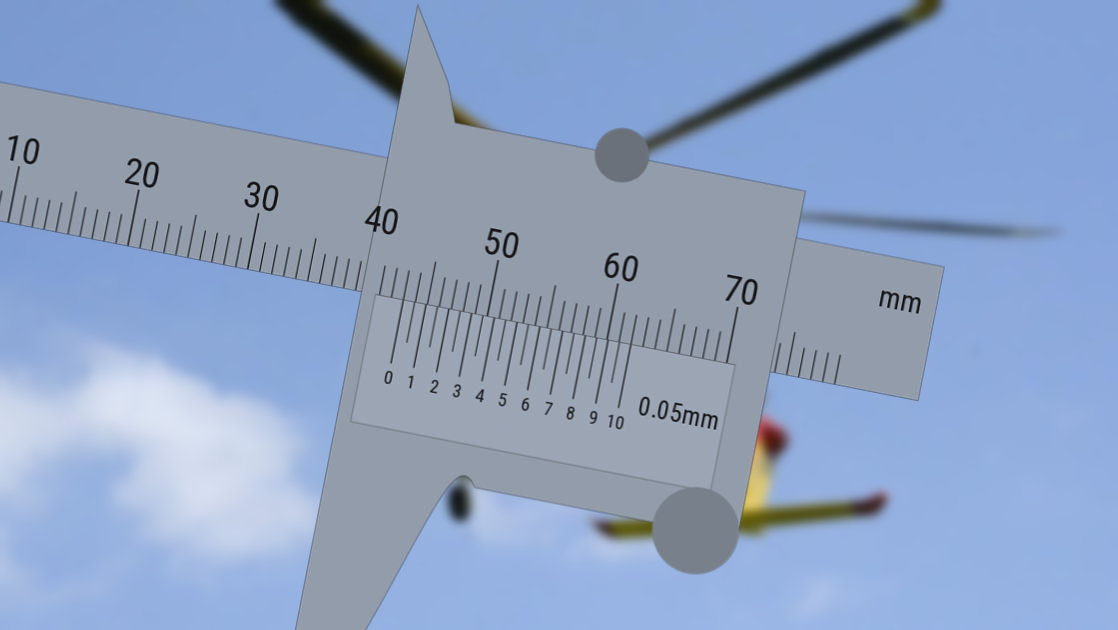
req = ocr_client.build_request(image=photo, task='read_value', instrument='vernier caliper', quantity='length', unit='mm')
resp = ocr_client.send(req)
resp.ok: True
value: 43.0 mm
